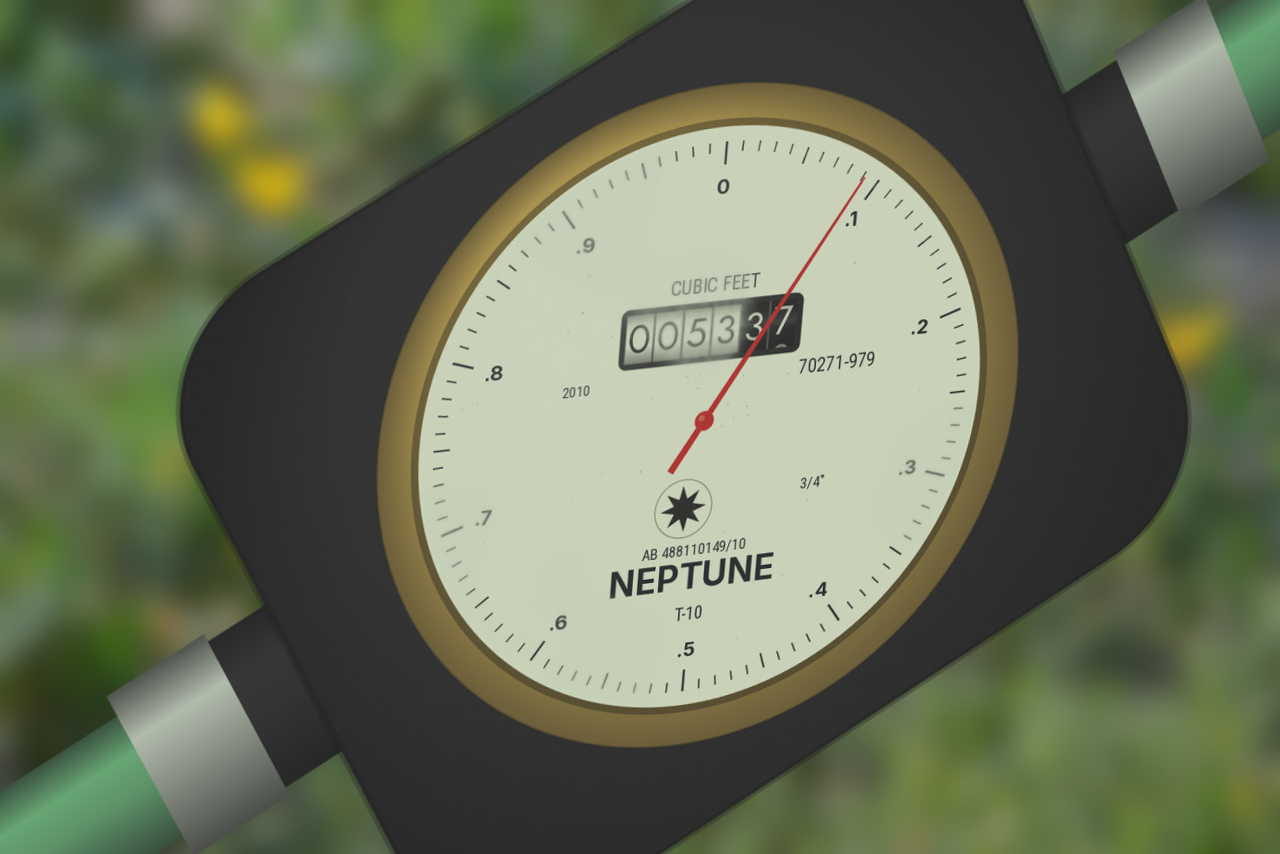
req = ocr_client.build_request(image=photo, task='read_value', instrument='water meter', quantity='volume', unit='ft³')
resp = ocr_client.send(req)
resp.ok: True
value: 5337.09 ft³
